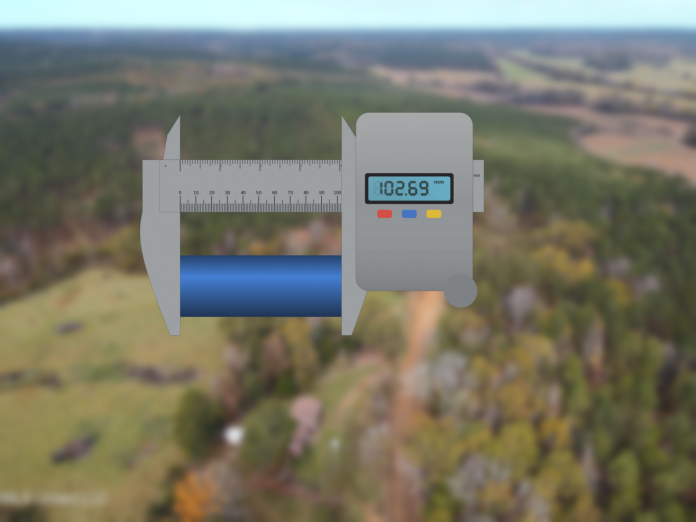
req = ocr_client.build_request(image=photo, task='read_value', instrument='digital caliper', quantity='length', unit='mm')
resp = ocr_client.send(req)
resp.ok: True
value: 102.69 mm
